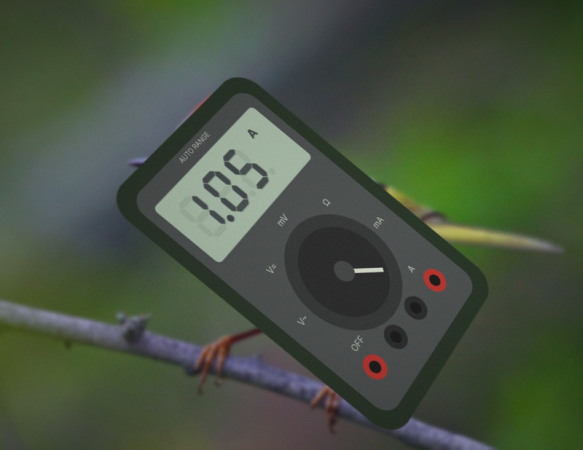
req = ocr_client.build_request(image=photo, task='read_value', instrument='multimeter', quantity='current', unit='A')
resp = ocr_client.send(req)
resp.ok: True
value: 1.05 A
